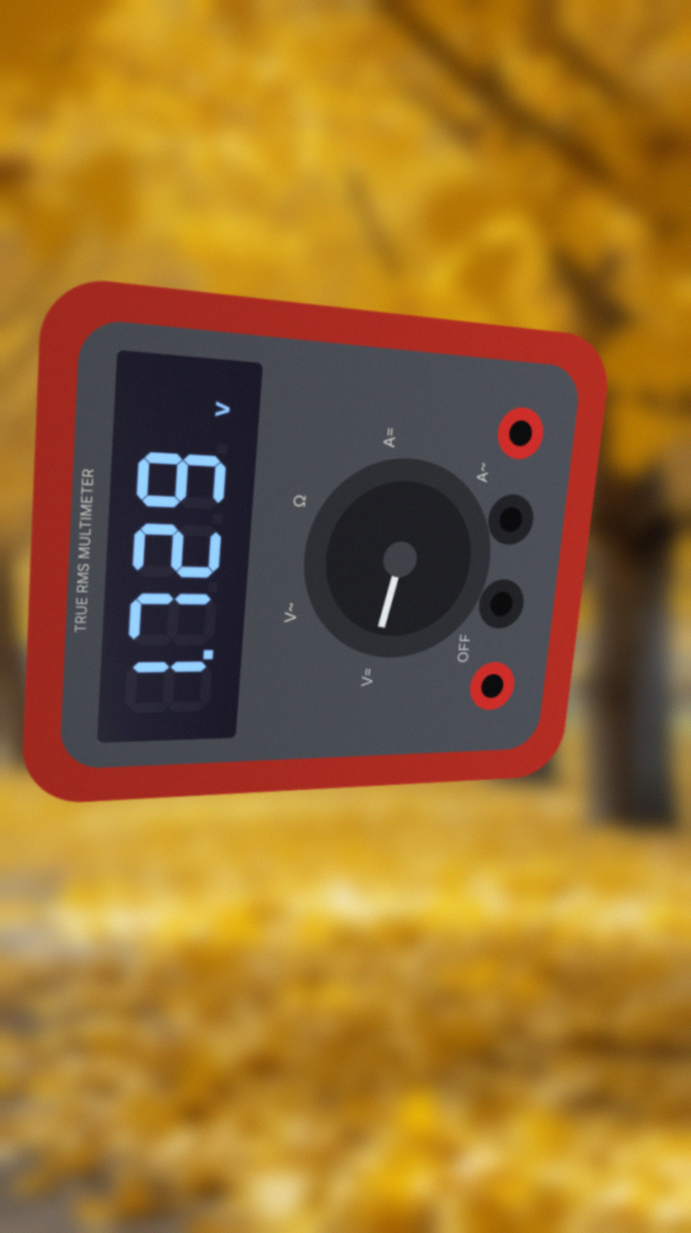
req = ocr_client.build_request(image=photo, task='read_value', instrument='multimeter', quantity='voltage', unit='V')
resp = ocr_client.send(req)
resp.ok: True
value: 1.729 V
